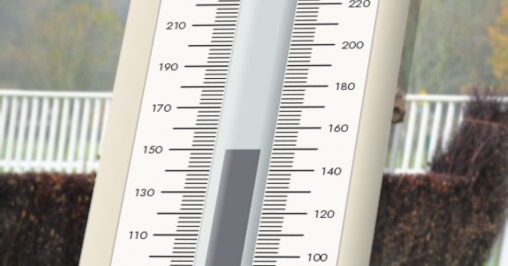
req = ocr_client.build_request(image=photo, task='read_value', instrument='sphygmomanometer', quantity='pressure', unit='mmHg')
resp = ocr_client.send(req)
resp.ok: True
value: 150 mmHg
